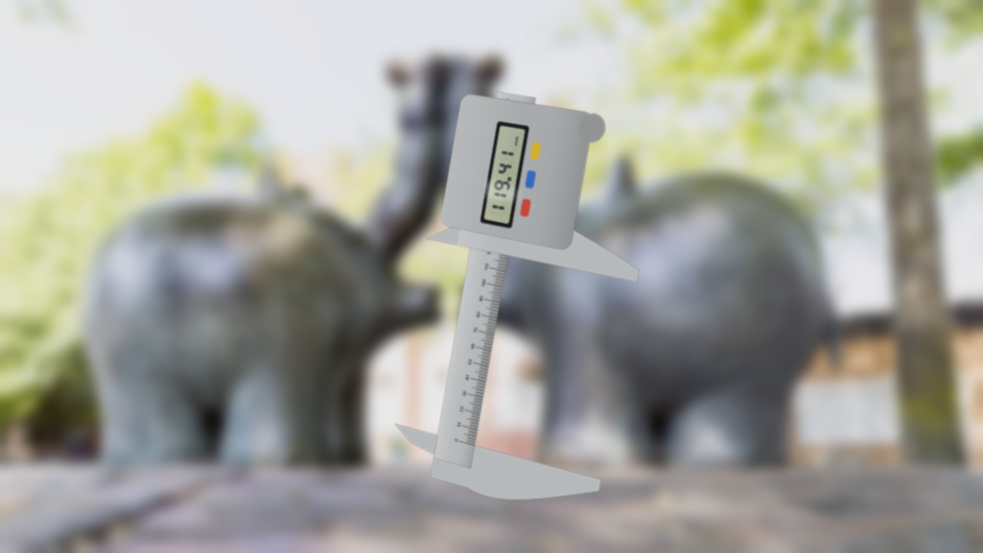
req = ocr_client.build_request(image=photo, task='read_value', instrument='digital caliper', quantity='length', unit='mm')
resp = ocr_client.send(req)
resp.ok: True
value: 119.41 mm
